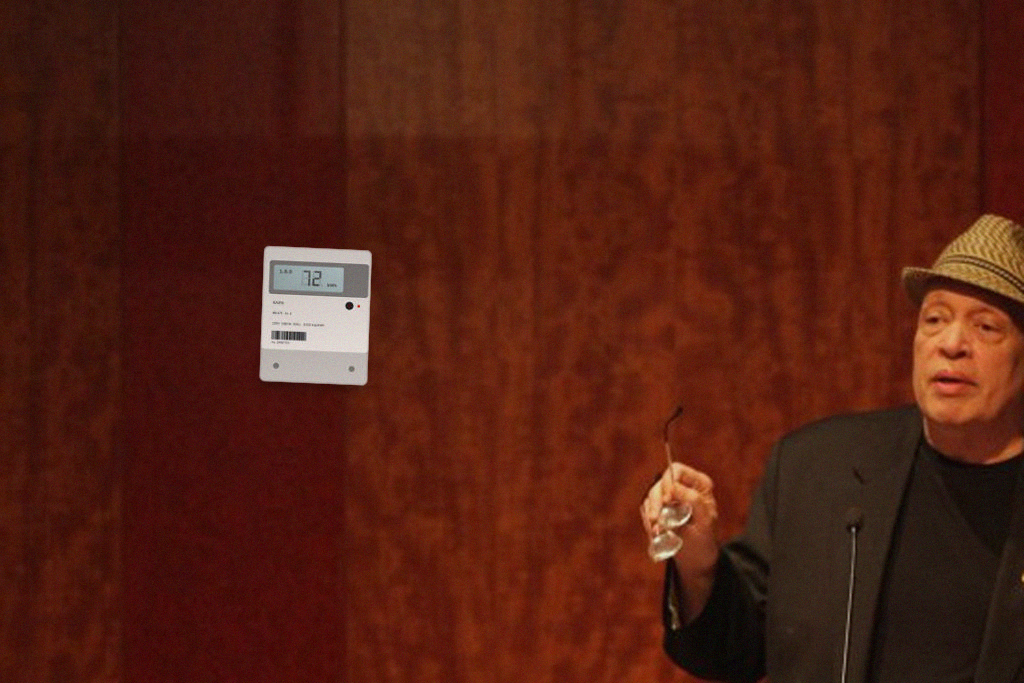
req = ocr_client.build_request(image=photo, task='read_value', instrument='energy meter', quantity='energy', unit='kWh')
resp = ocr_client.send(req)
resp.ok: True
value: 72 kWh
